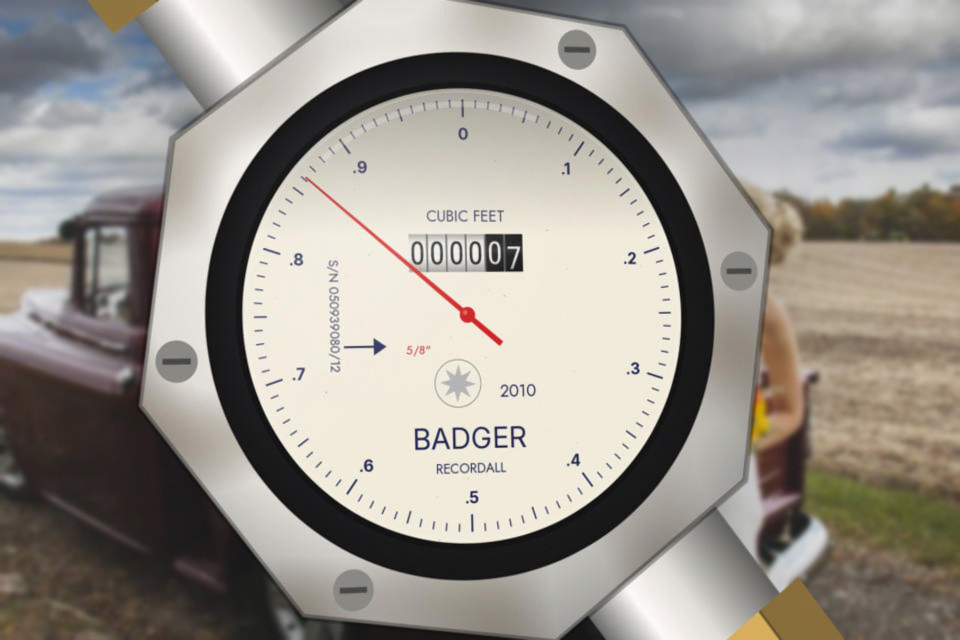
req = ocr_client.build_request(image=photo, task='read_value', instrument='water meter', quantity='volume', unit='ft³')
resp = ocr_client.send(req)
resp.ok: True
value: 6.86 ft³
